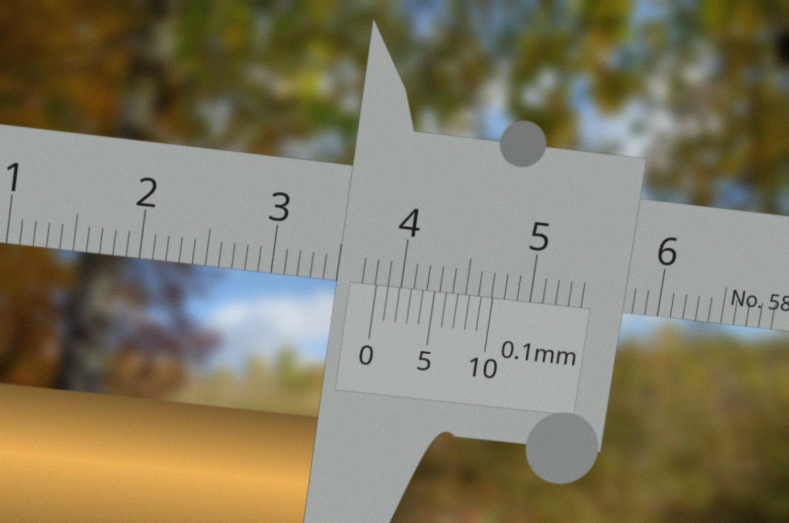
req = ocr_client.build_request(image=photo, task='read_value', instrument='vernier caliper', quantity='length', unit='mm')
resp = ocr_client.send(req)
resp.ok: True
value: 38.1 mm
